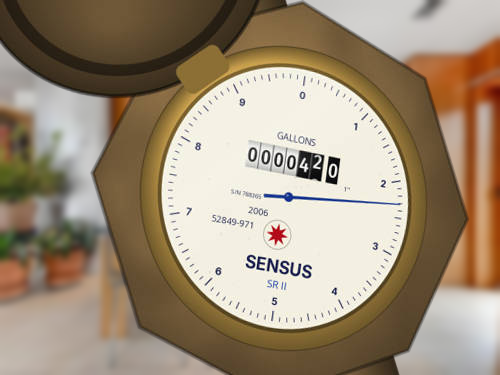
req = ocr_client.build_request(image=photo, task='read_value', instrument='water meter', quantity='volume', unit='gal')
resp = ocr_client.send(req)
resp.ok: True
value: 422.3 gal
